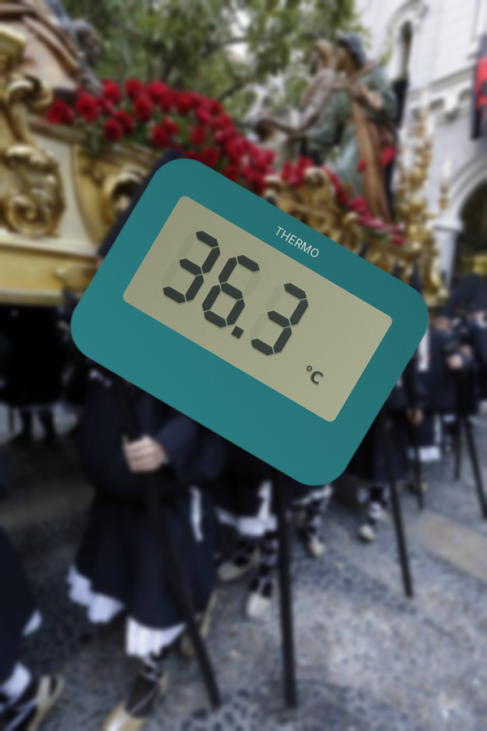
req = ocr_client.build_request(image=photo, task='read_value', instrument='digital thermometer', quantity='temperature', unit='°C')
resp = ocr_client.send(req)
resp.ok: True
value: 36.3 °C
